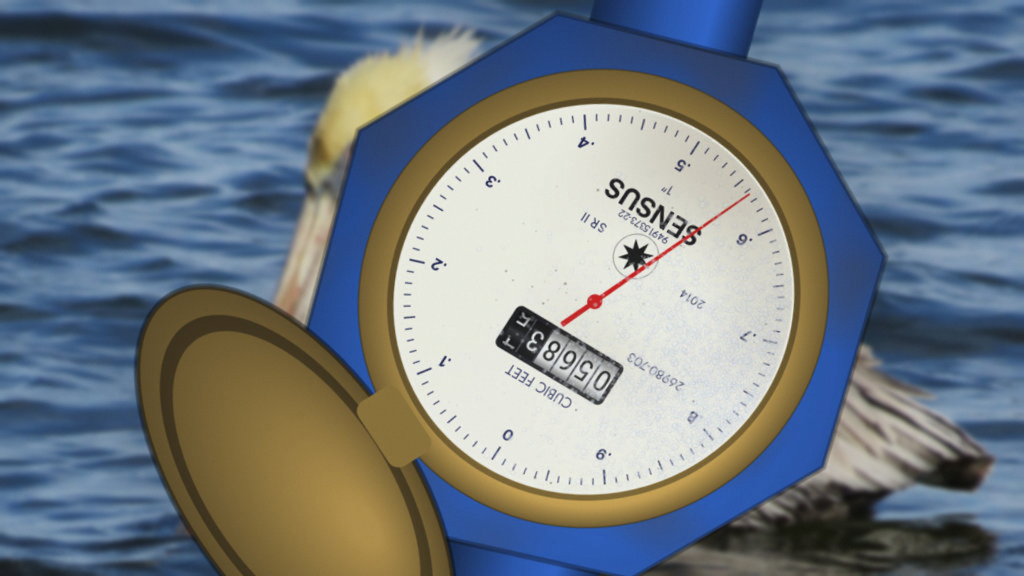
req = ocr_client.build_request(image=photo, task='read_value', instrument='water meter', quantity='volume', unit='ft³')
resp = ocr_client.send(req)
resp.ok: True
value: 56834.56 ft³
